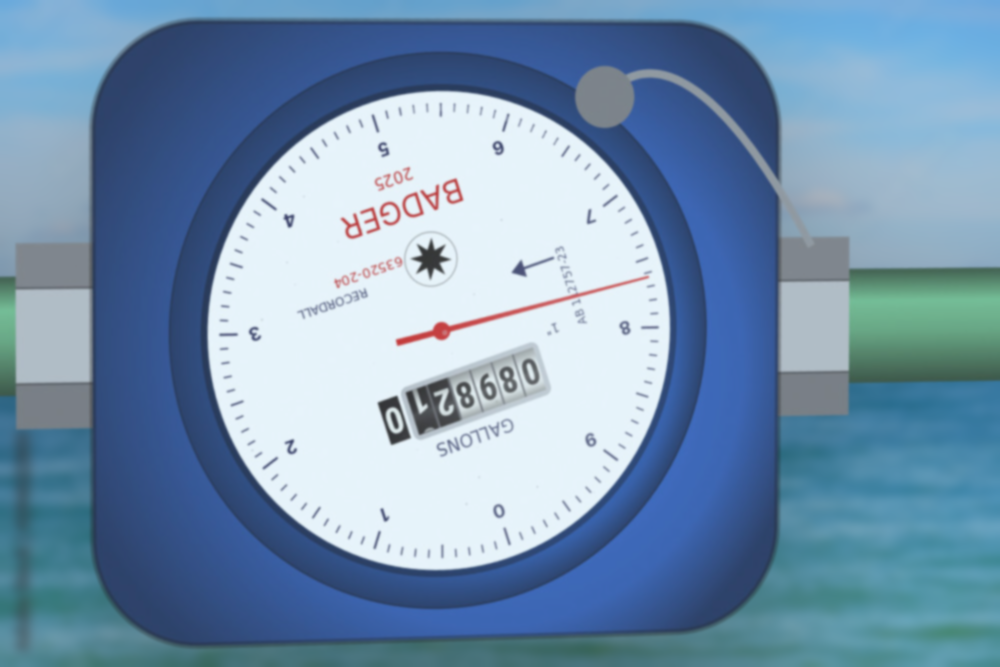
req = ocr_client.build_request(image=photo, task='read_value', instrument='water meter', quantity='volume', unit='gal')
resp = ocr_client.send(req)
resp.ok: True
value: 898207.6 gal
